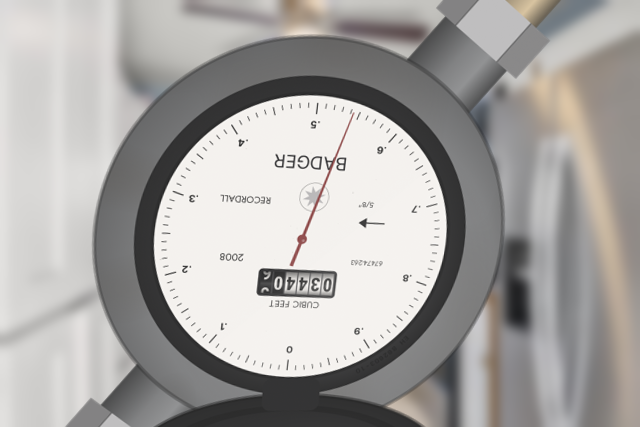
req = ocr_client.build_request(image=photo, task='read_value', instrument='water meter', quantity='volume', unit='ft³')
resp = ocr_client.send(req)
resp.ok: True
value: 34405.54 ft³
